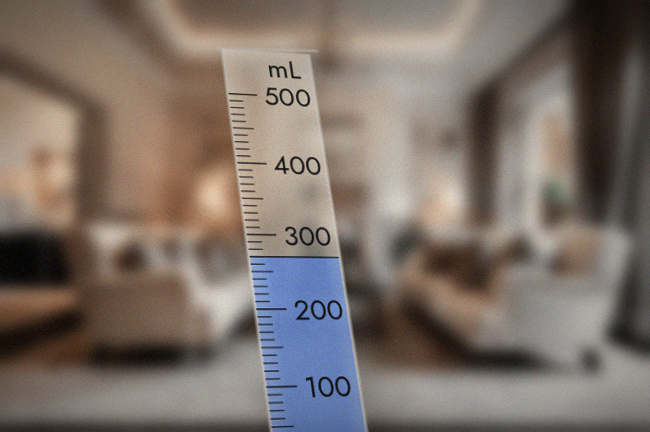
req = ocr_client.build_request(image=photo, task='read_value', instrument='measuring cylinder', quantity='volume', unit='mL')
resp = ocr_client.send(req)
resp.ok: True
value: 270 mL
